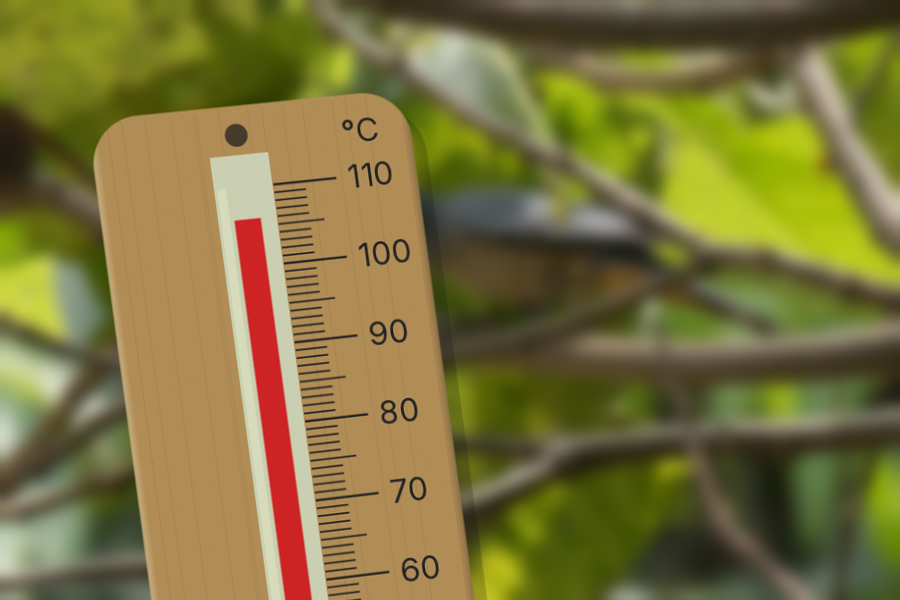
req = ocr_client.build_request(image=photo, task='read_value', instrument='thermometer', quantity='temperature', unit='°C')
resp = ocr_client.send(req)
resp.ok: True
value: 106 °C
